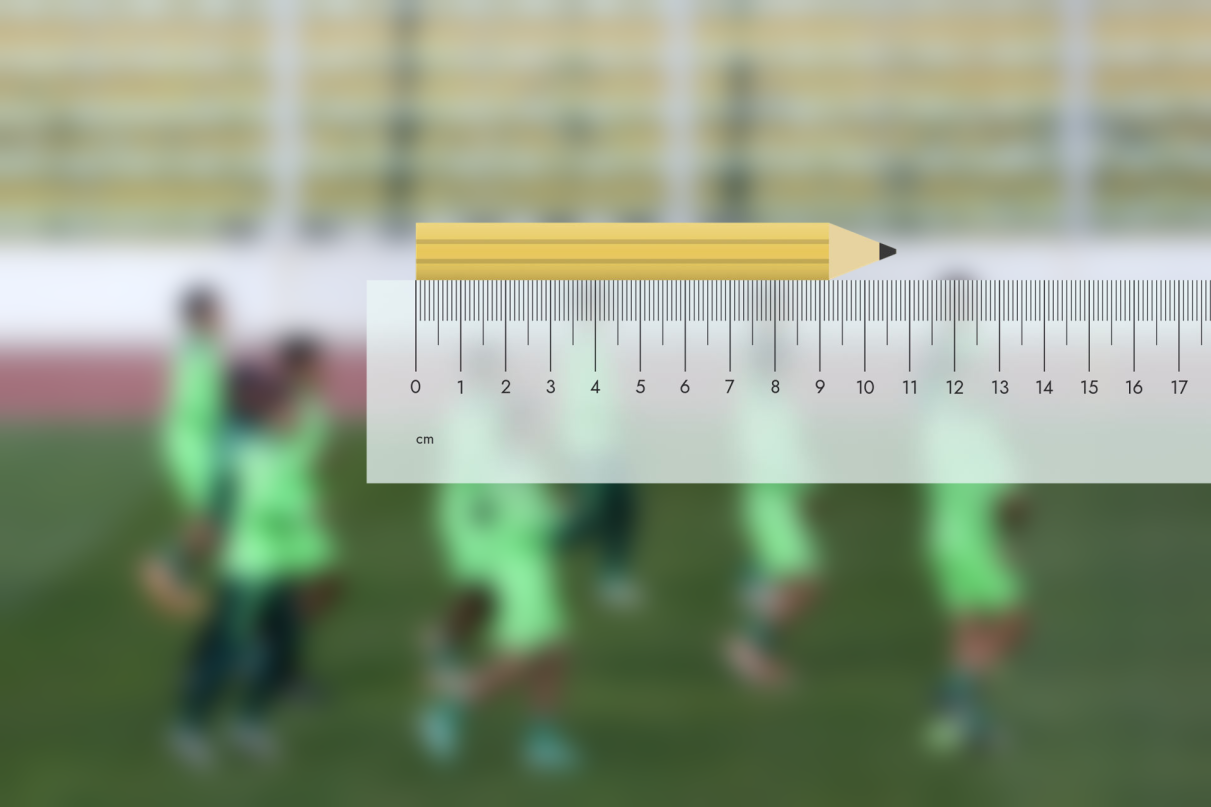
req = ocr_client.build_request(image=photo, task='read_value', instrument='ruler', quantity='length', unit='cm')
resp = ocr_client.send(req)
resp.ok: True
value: 10.7 cm
